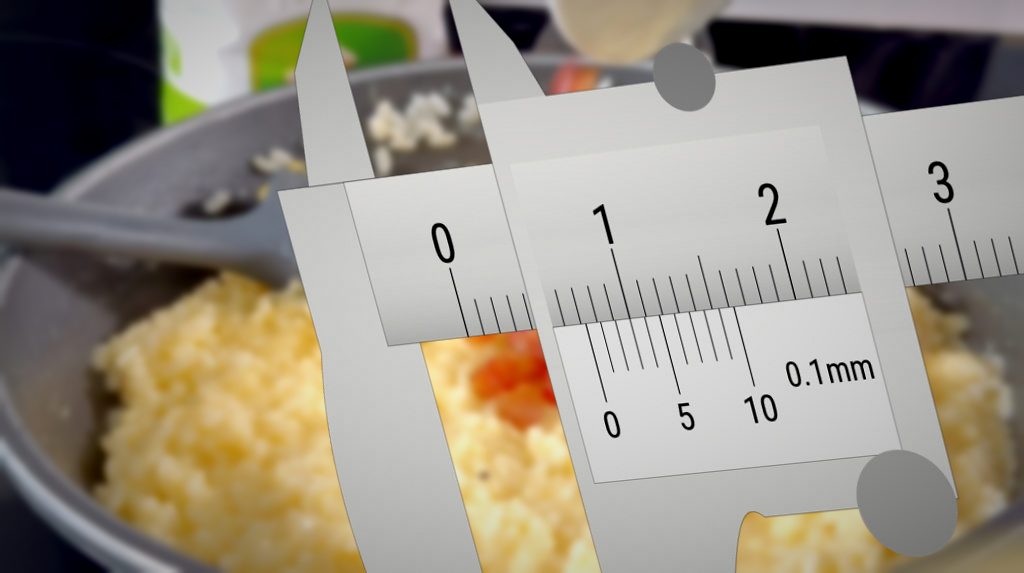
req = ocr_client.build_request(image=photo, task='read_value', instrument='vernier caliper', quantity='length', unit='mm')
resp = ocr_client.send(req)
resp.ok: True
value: 7.3 mm
